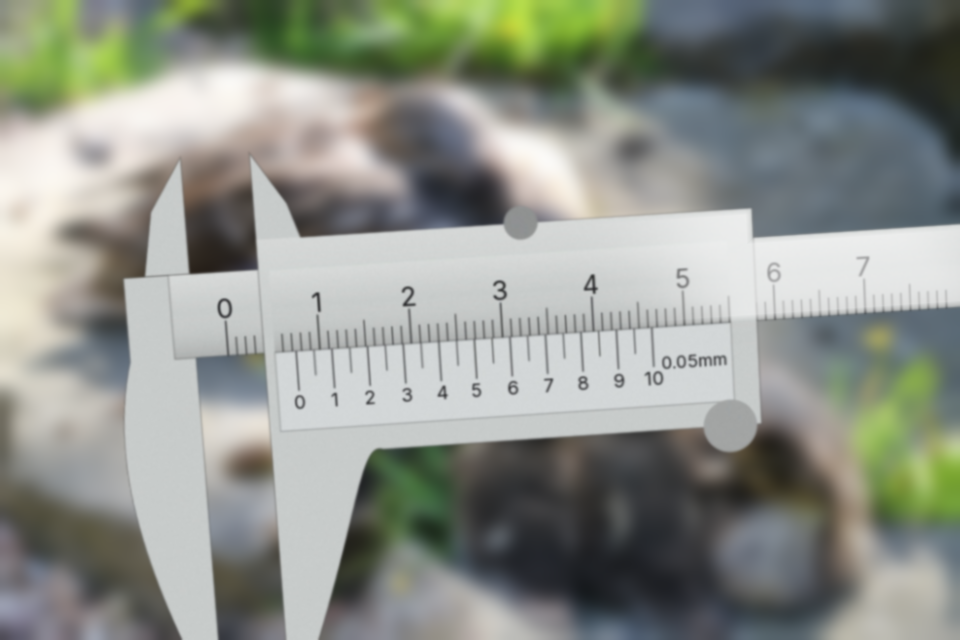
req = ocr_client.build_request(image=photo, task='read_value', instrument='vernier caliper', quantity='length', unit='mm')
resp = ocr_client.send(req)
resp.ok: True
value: 7.4 mm
